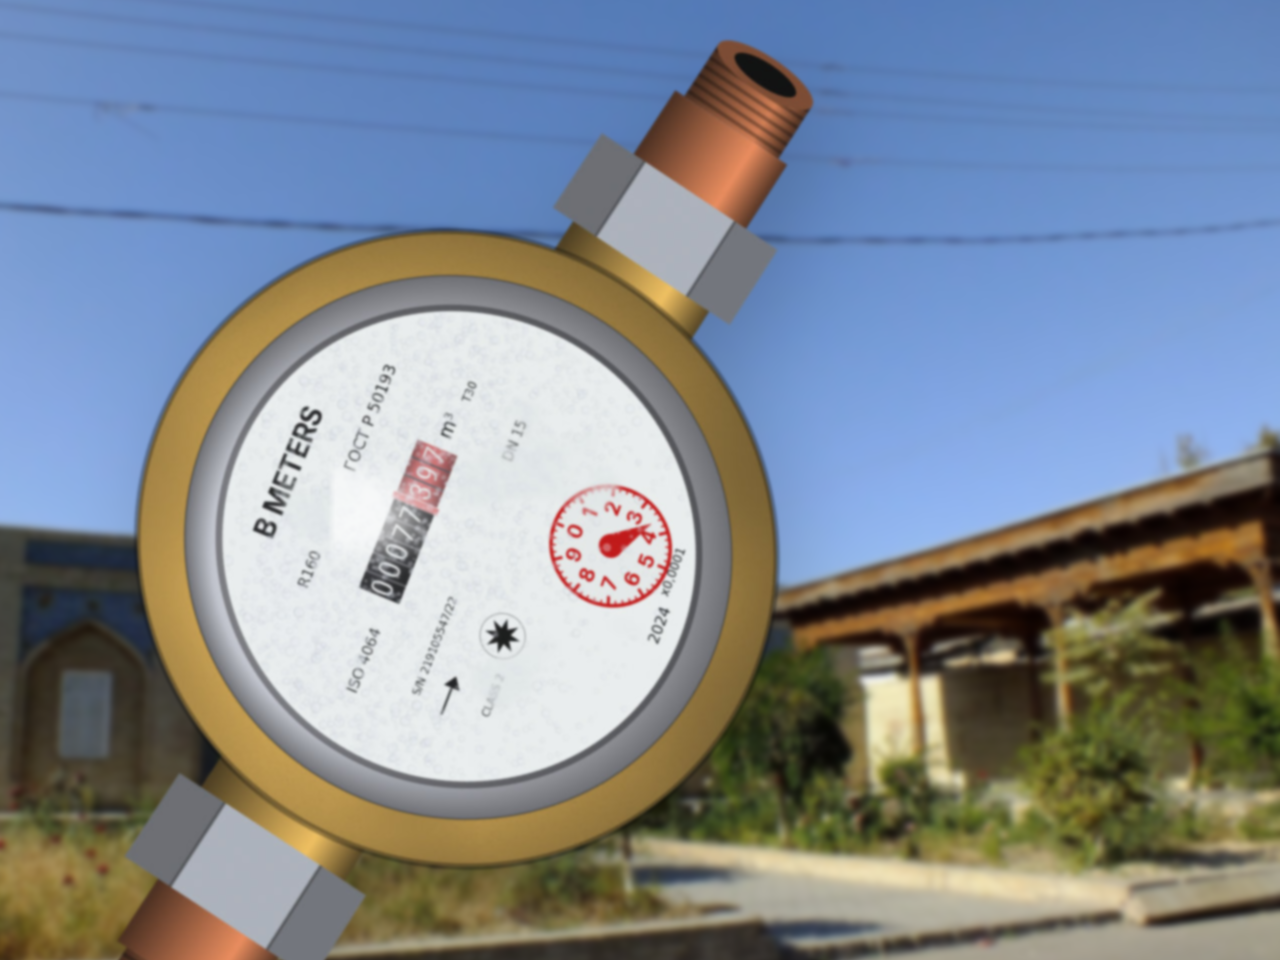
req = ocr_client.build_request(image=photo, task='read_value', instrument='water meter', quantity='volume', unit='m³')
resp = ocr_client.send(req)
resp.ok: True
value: 77.3973 m³
